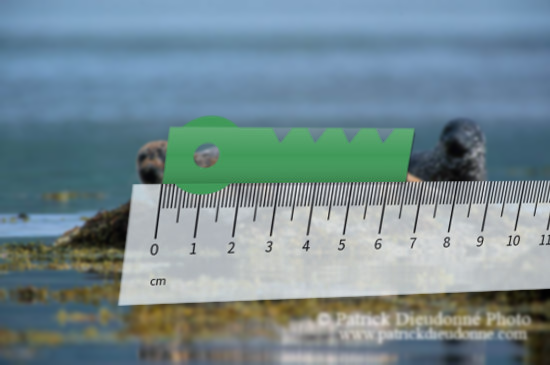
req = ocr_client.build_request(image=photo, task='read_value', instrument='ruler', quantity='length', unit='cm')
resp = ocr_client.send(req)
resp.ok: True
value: 6.5 cm
